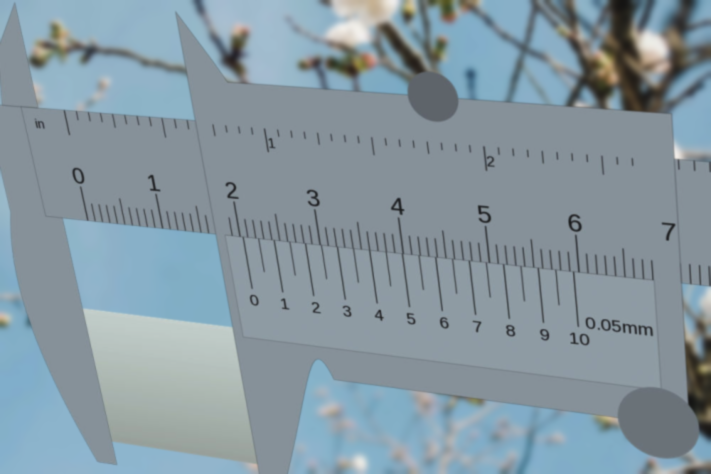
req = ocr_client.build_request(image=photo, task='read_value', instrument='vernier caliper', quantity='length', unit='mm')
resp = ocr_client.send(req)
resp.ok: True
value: 20.4 mm
